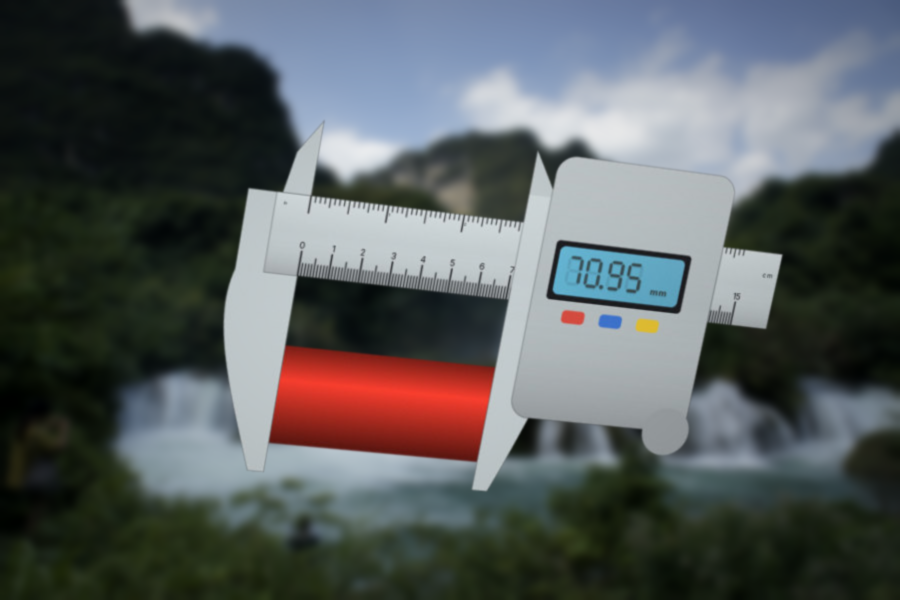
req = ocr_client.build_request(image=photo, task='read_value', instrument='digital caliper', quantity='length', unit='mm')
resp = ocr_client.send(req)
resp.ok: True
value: 70.95 mm
